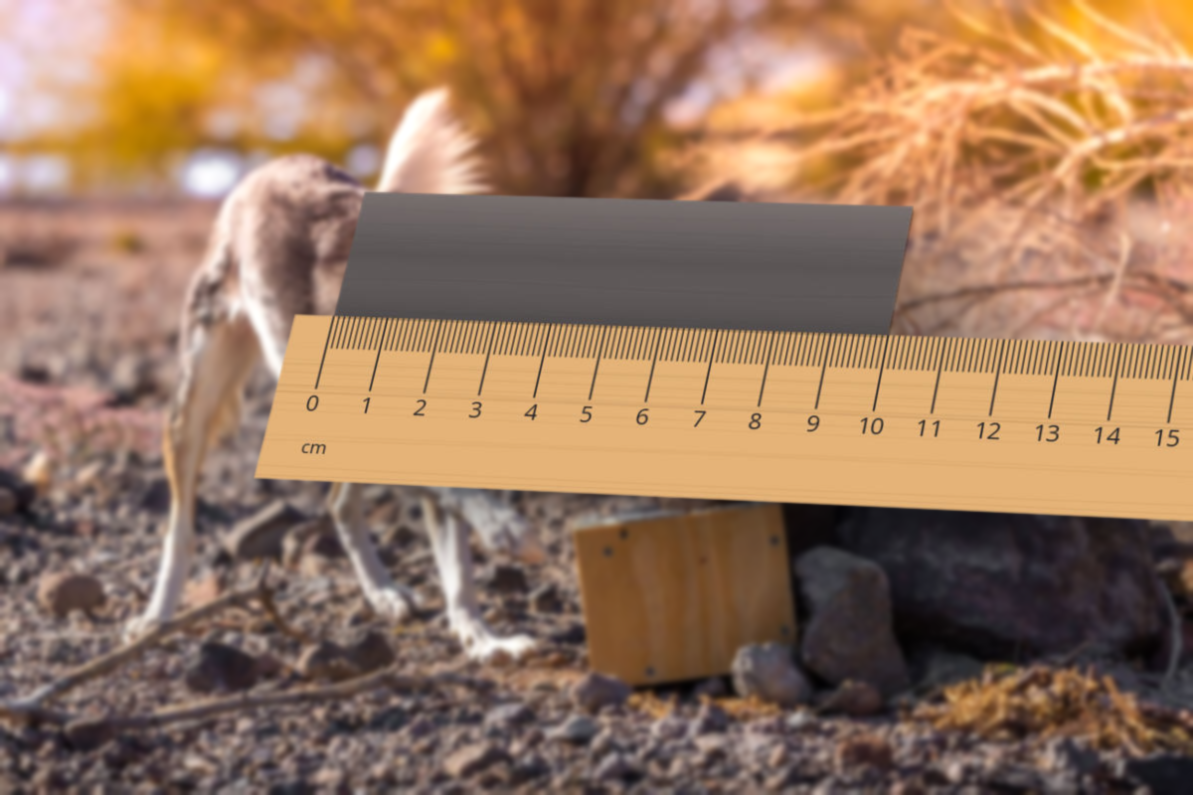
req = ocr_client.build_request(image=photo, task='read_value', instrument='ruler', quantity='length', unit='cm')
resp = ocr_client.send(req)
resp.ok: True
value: 10 cm
